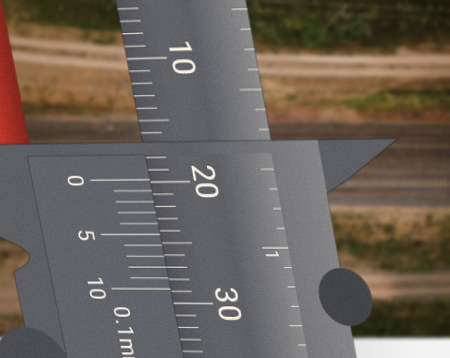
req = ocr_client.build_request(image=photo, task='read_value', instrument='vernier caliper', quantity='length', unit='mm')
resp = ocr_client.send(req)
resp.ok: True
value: 19.8 mm
